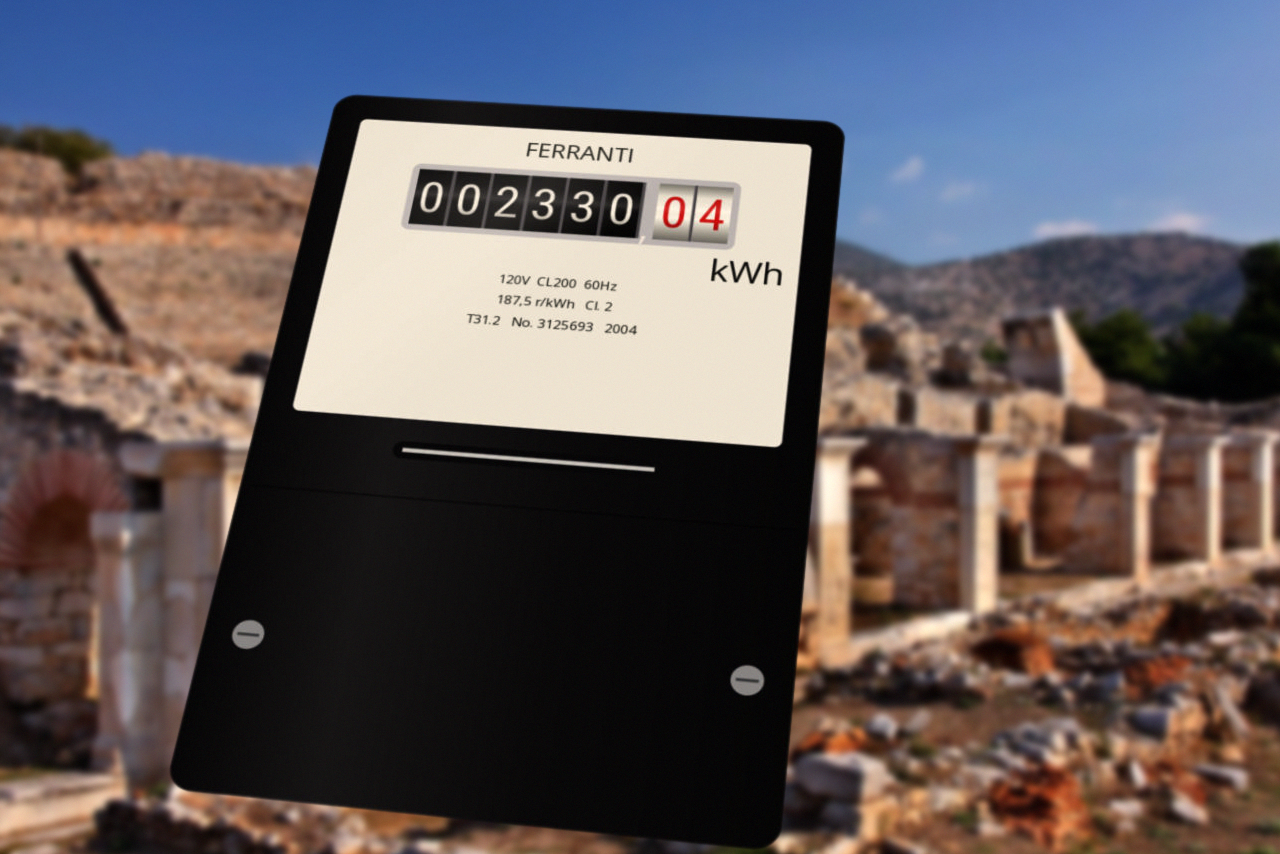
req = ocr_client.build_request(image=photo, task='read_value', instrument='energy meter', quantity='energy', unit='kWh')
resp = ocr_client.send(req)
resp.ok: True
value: 2330.04 kWh
